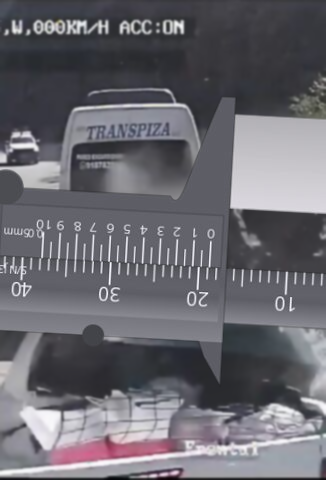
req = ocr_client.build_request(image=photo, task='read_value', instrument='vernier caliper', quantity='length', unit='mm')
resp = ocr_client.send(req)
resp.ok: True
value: 18.8 mm
